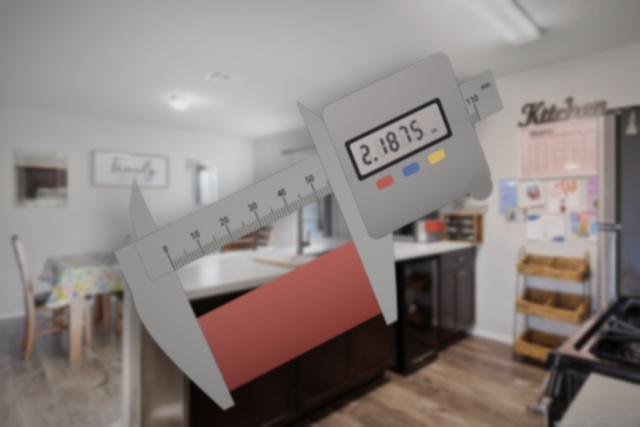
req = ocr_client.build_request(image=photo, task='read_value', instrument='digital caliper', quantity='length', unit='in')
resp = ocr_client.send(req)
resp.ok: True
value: 2.1875 in
